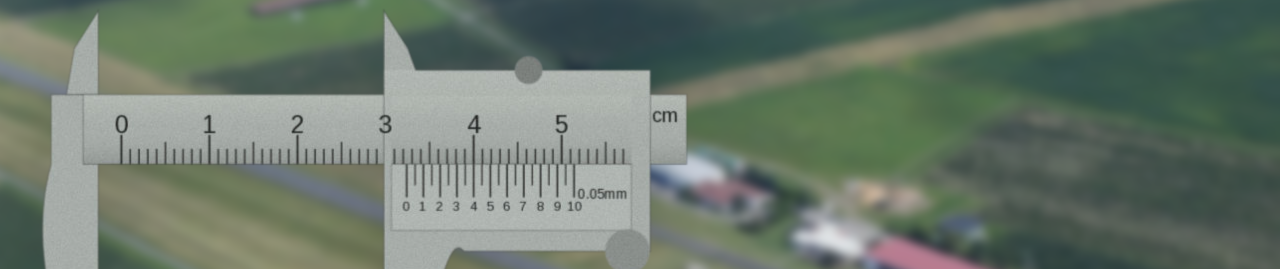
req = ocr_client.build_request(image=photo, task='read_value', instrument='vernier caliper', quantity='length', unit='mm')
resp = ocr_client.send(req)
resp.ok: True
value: 32.4 mm
